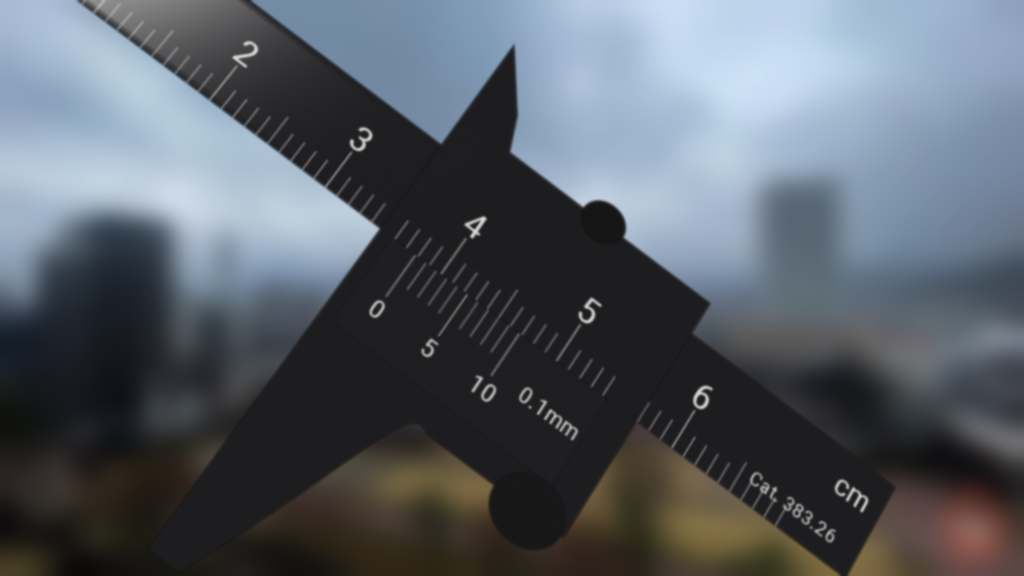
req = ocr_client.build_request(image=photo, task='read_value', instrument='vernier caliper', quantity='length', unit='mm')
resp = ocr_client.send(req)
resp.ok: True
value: 37.8 mm
